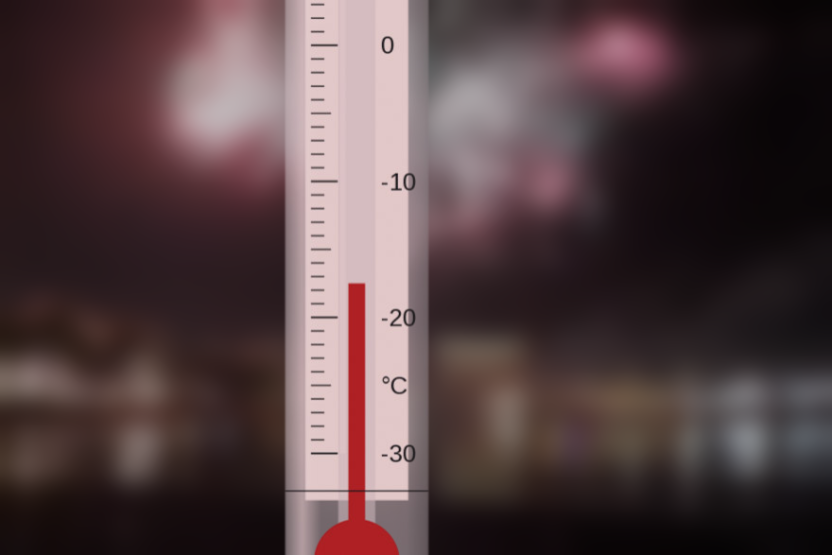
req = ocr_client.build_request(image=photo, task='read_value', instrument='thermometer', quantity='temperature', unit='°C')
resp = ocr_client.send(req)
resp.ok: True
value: -17.5 °C
